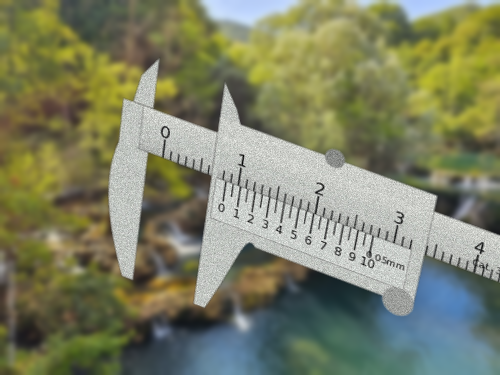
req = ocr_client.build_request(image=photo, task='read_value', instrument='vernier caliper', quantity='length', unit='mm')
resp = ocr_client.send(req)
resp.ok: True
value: 8.4 mm
